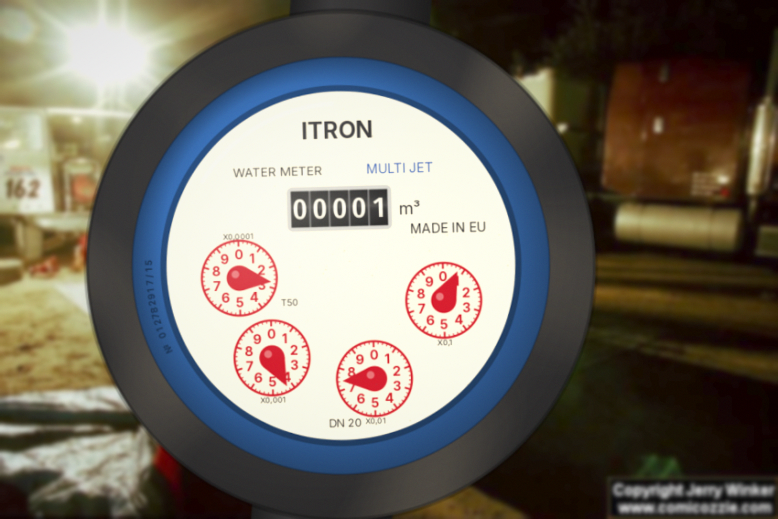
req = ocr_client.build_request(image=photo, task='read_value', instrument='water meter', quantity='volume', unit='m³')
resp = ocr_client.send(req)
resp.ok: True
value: 1.0742 m³
